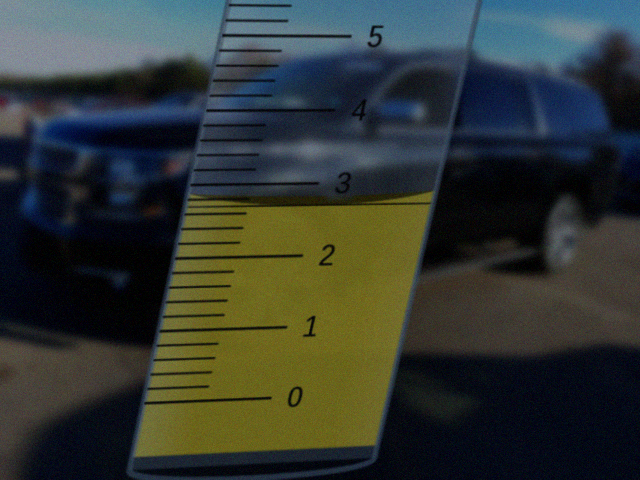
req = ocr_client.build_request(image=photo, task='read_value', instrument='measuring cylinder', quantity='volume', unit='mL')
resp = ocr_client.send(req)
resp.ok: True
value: 2.7 mL
